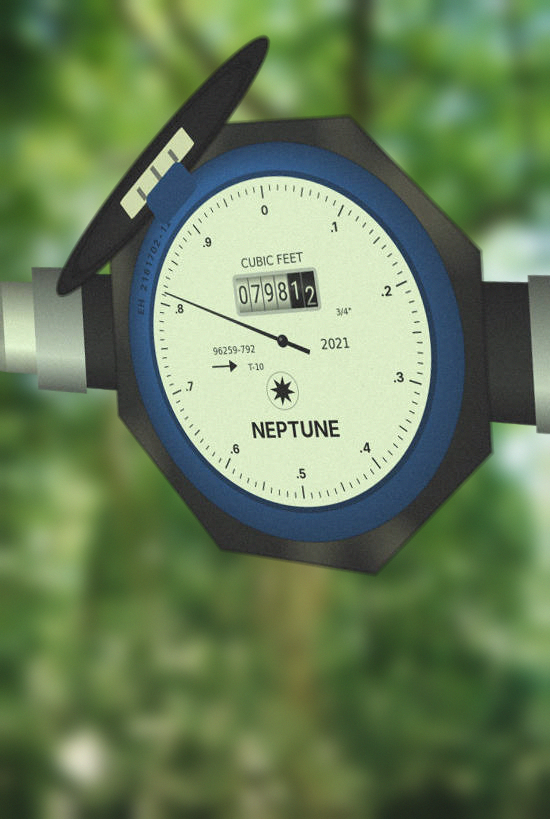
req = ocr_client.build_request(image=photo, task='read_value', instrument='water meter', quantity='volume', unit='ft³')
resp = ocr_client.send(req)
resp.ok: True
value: 79811.81 ft³
